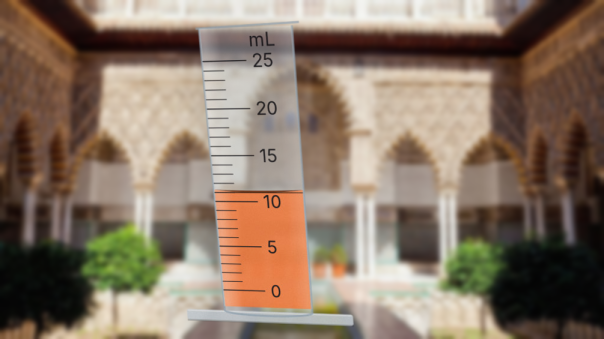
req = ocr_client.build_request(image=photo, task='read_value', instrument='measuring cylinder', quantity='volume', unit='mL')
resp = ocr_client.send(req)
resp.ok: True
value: 11 mL
